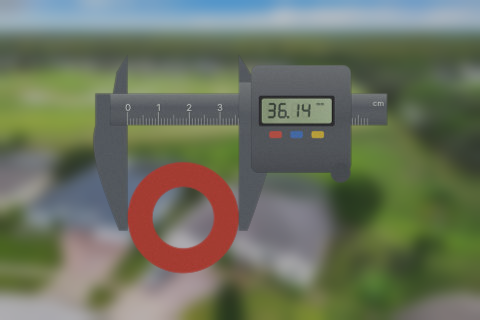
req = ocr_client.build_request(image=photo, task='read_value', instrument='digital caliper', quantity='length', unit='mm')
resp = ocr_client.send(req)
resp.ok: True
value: 36.14 mm
